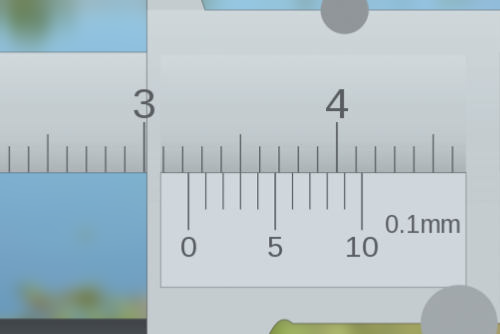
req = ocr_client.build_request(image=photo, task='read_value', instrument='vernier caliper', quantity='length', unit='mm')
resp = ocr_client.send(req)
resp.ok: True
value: 32.3 mm
